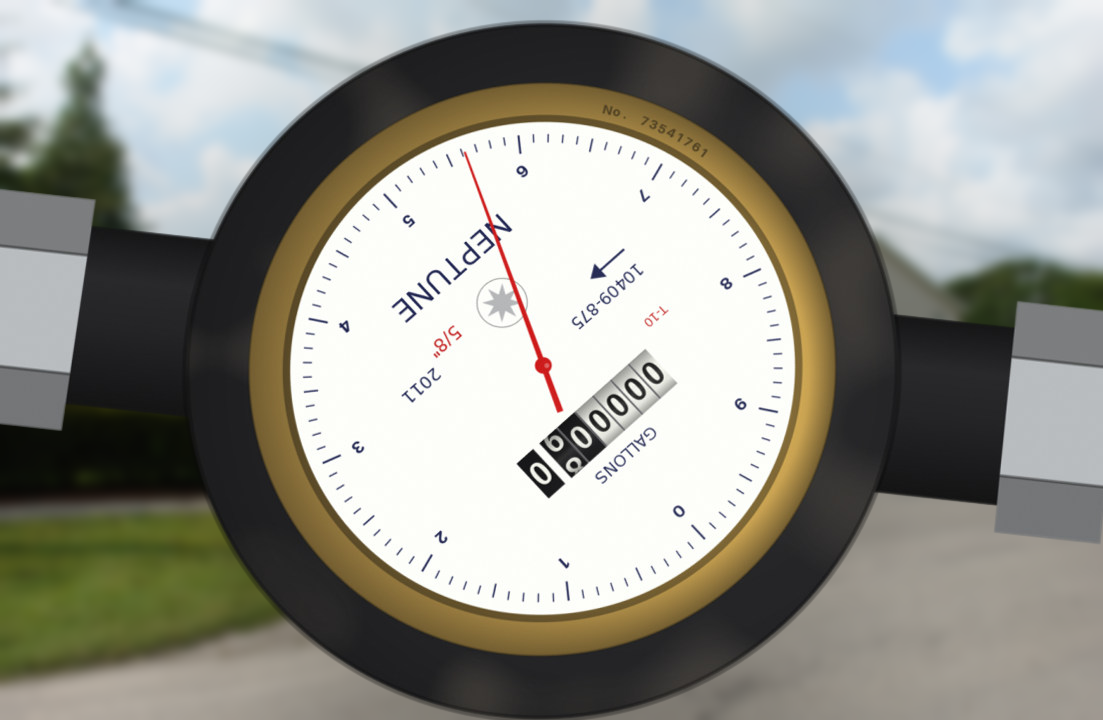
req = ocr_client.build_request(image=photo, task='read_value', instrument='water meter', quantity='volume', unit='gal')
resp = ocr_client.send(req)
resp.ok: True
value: 85.6 gal
